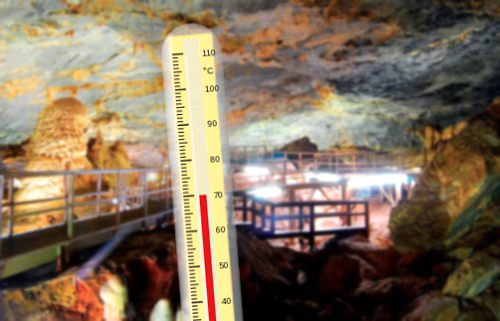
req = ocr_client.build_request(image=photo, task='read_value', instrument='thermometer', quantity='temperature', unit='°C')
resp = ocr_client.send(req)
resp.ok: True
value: 70 °C
